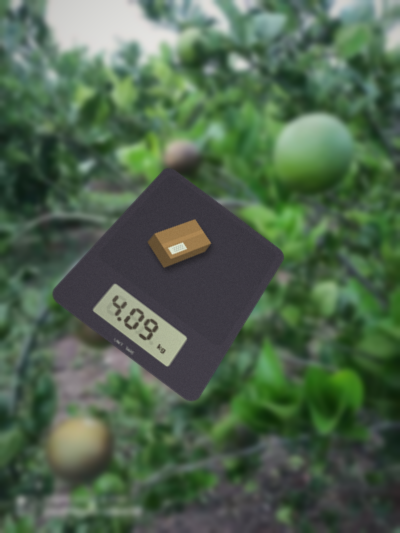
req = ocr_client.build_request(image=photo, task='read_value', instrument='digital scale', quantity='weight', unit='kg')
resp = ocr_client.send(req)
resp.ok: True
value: 4.09 kg
